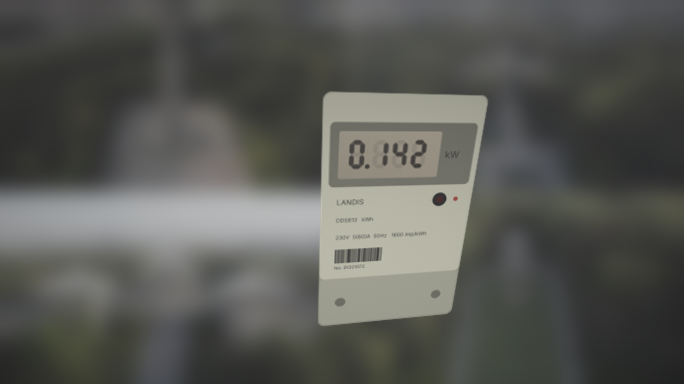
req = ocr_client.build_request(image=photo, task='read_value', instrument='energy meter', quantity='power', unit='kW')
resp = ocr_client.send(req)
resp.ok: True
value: 0.142 kW
